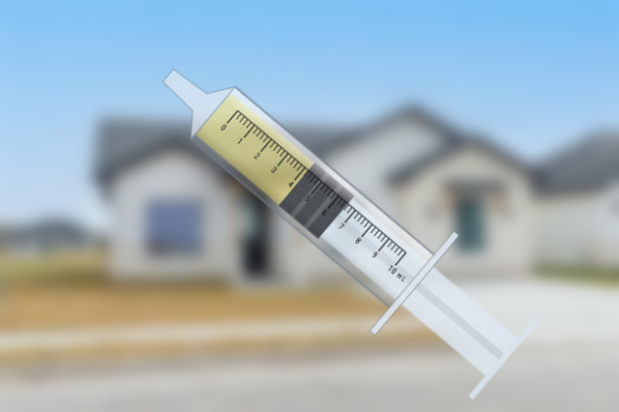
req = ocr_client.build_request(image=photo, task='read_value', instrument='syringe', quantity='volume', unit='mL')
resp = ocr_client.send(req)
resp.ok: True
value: 4.2 mL
